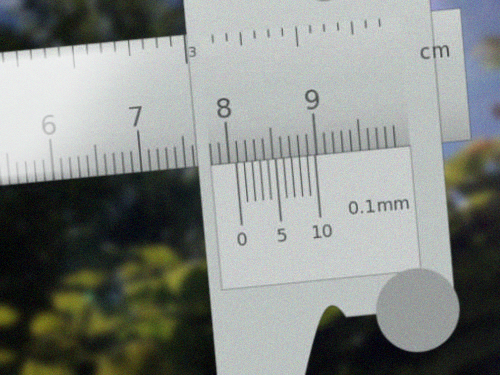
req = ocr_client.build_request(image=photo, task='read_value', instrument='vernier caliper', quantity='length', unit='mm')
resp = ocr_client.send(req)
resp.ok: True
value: 80.8 mm
